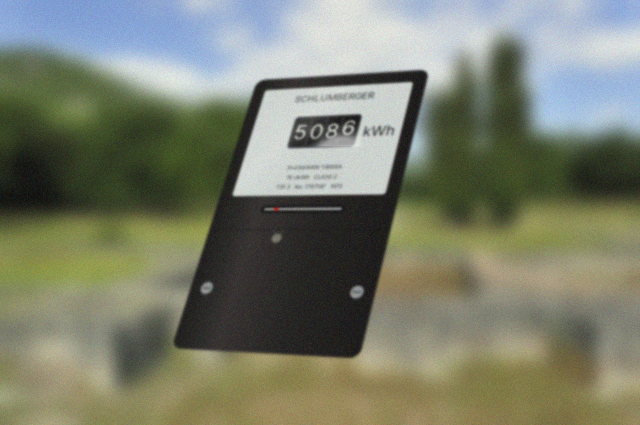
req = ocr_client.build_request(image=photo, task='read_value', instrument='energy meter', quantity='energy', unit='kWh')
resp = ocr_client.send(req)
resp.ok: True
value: 5086 kWh
